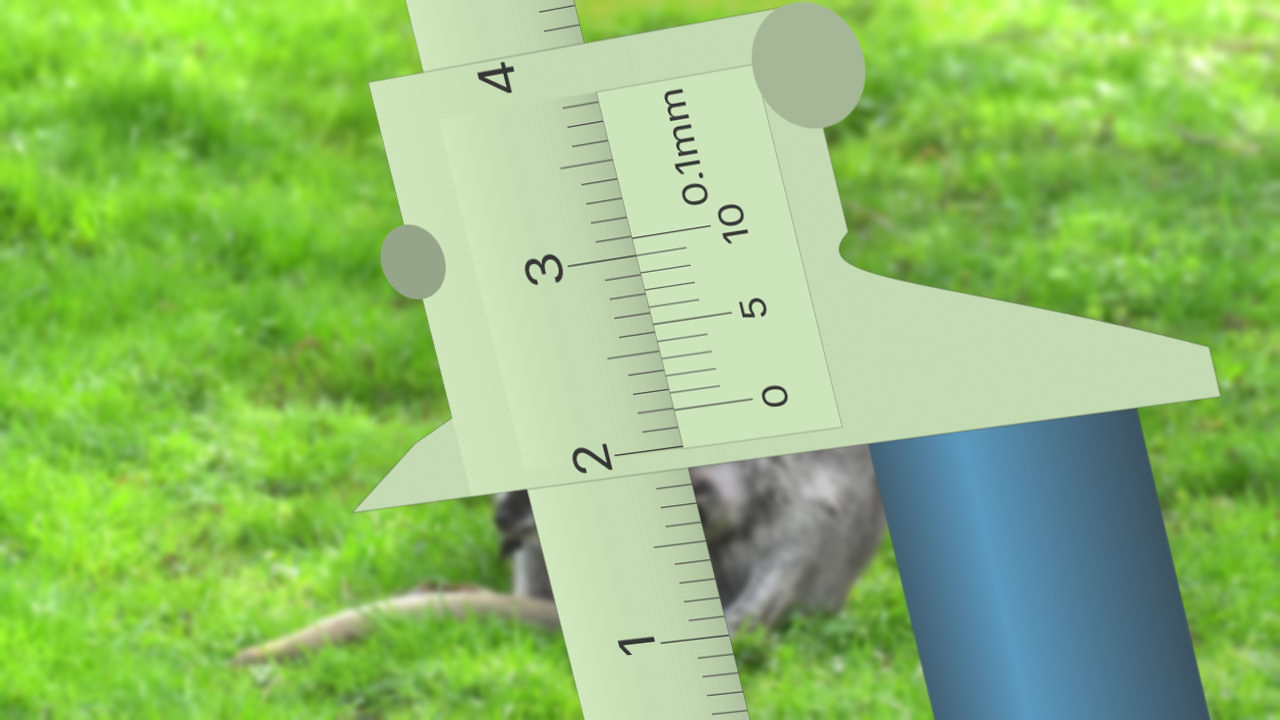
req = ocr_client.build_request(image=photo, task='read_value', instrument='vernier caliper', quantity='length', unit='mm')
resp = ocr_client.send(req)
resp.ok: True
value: 21.9 mm
